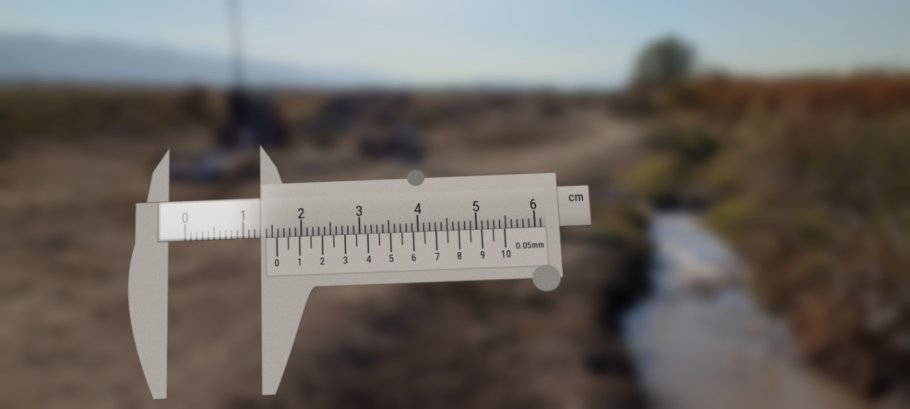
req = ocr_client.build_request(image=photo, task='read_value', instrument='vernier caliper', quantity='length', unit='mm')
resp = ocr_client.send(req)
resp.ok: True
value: 15.8 mm
